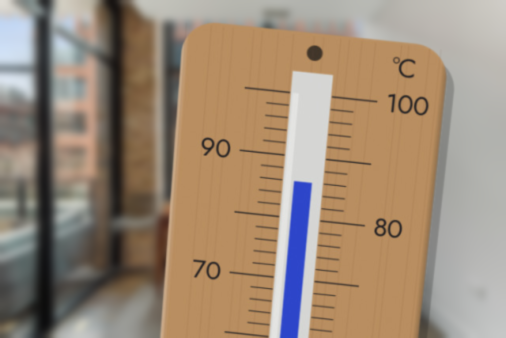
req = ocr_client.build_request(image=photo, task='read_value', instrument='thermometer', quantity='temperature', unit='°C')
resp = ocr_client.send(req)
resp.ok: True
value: 86 °C
